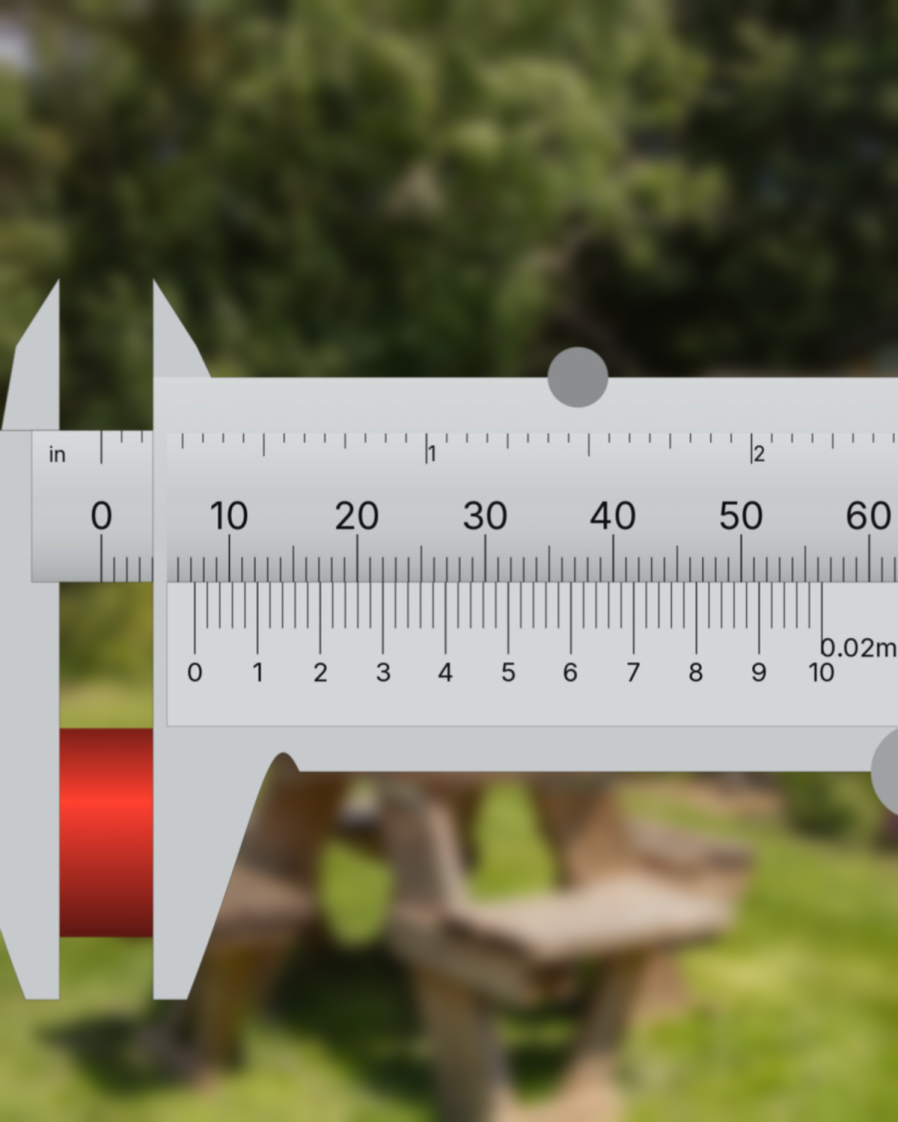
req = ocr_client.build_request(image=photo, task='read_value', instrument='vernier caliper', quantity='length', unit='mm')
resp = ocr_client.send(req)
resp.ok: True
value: 7.3 mm
